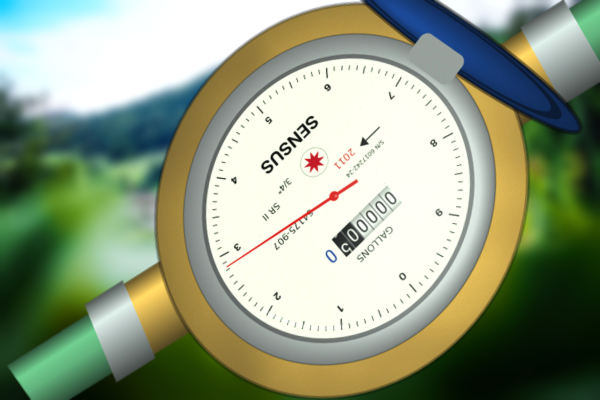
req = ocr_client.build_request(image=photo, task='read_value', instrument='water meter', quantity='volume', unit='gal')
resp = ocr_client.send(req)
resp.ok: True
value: 52.8 gal
